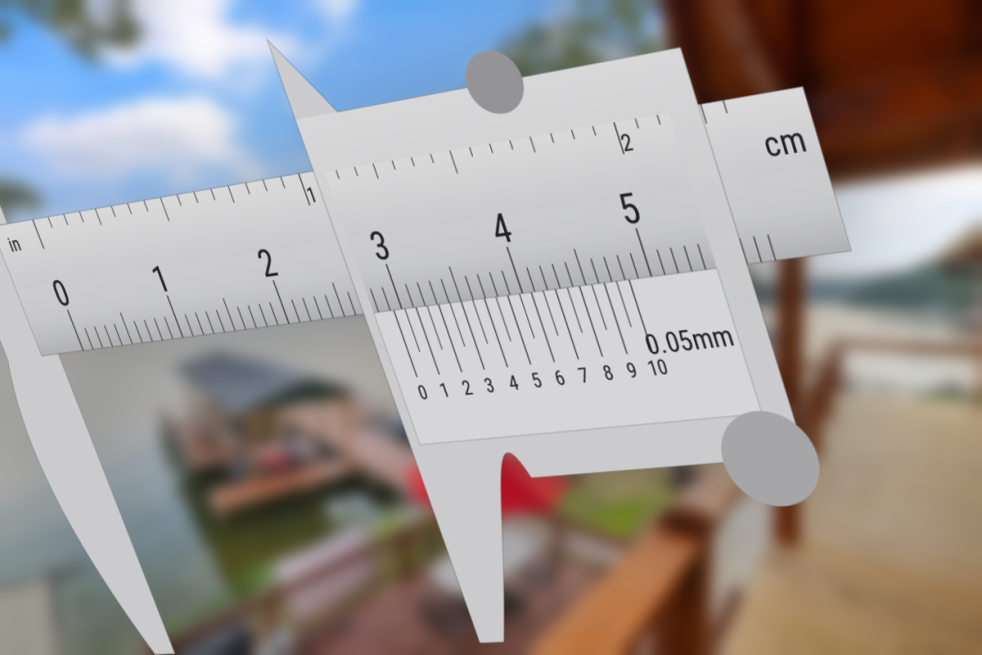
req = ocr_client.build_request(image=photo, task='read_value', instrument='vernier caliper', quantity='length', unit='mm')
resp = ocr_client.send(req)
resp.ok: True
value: 29.3 mm
